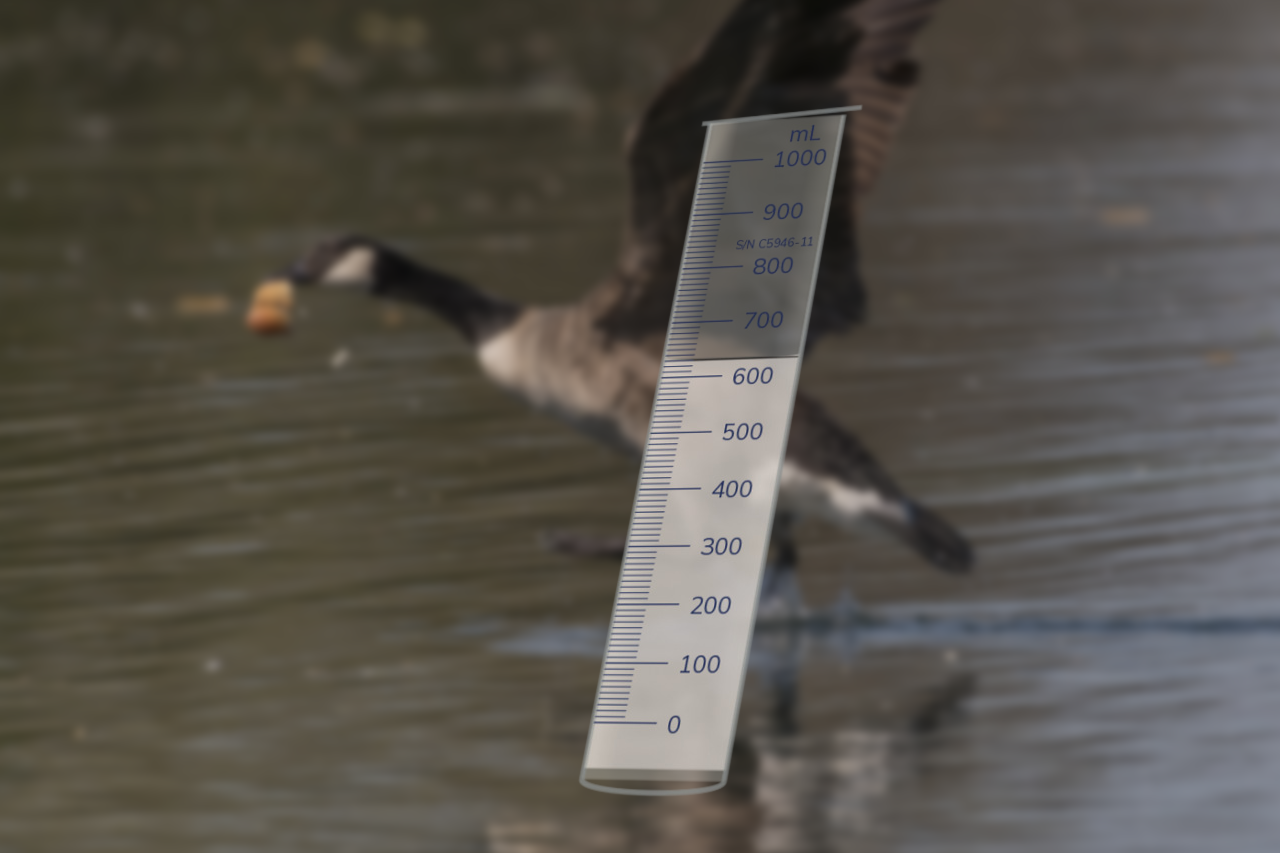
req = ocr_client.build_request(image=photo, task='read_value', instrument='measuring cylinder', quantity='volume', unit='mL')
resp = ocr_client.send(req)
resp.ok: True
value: 630 mL
